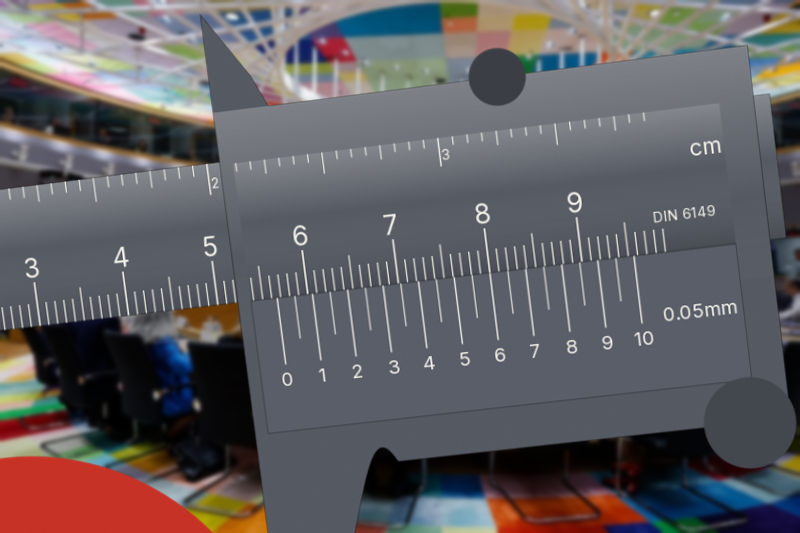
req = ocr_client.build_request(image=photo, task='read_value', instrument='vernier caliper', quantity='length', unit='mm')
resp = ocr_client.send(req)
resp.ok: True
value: 56.6 mm
